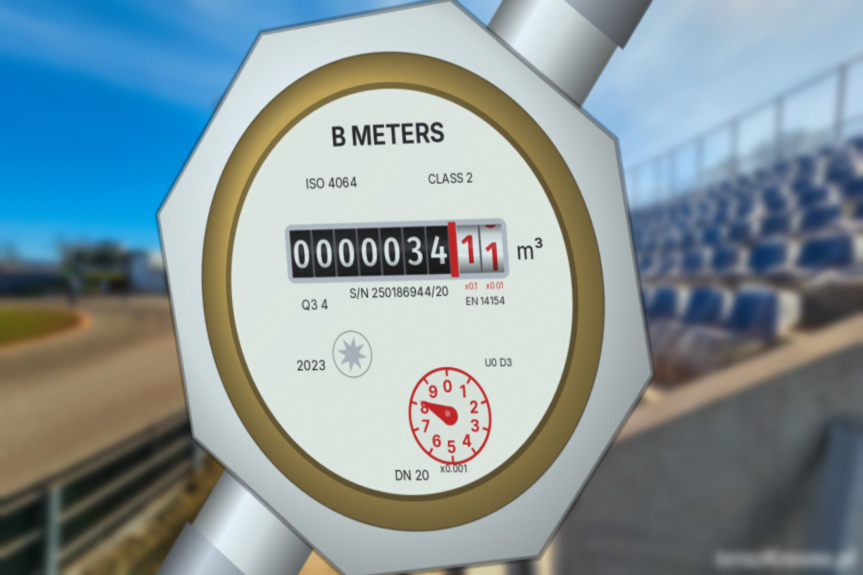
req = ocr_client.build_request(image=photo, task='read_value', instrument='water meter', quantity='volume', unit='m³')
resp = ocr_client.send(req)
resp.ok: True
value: 34.108 m³
